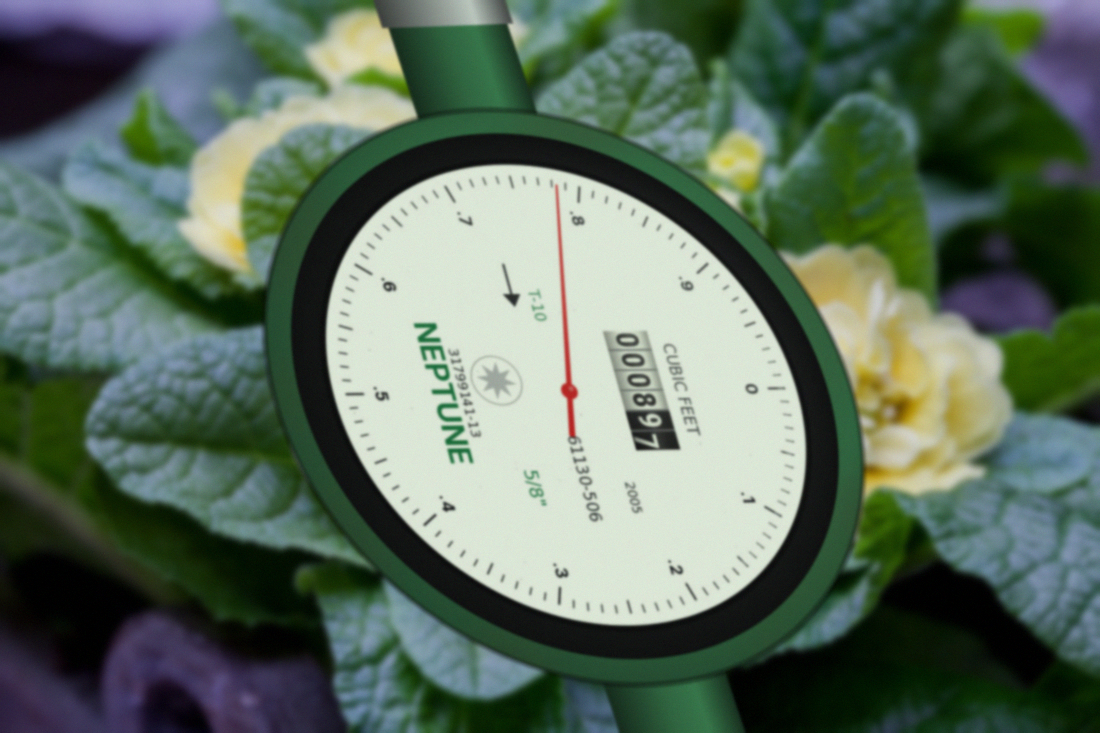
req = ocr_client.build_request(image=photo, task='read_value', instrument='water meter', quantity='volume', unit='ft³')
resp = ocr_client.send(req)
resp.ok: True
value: 896.78 ft³
